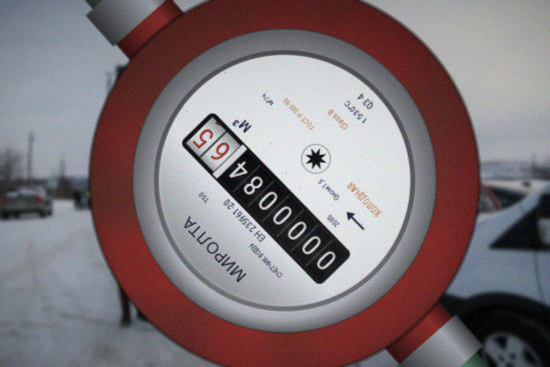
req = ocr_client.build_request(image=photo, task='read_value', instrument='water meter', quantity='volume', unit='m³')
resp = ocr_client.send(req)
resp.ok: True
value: 84.65 m³
